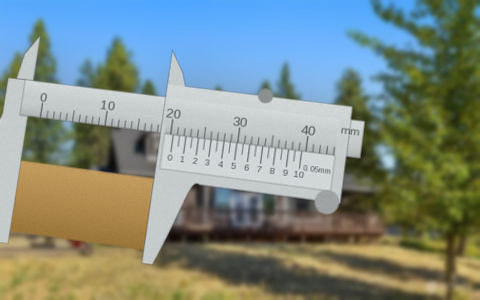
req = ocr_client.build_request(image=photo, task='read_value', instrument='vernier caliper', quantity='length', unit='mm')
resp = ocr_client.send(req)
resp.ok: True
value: 20.4 mm
